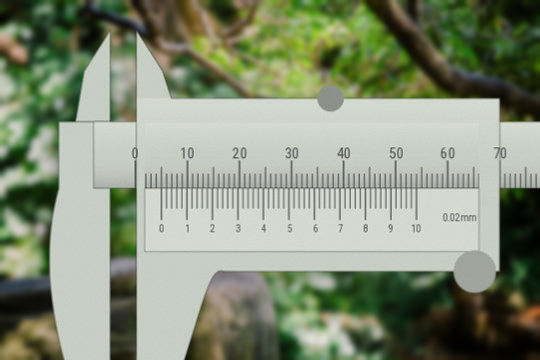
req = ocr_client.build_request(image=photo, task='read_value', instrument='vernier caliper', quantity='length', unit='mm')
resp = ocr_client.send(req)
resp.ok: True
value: 5.0 mm
